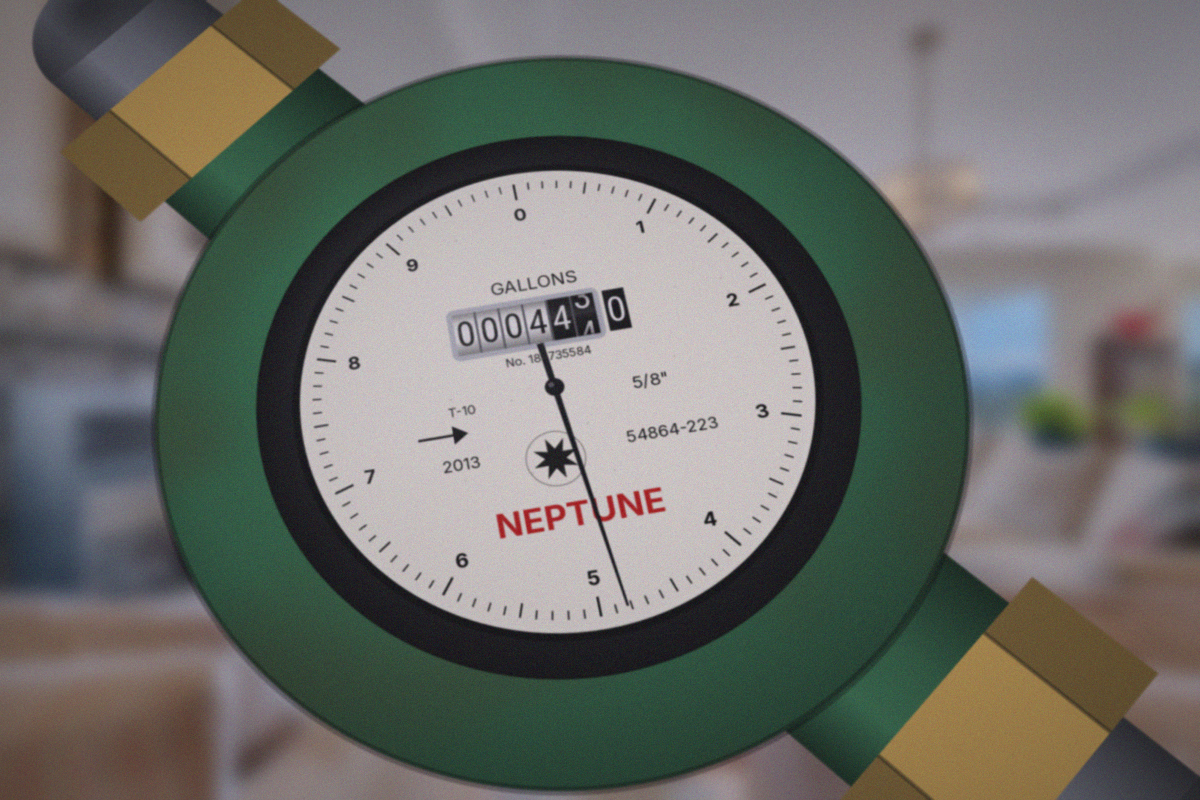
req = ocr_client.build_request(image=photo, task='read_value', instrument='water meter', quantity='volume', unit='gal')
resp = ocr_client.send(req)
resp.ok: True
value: 4434.8 gal
